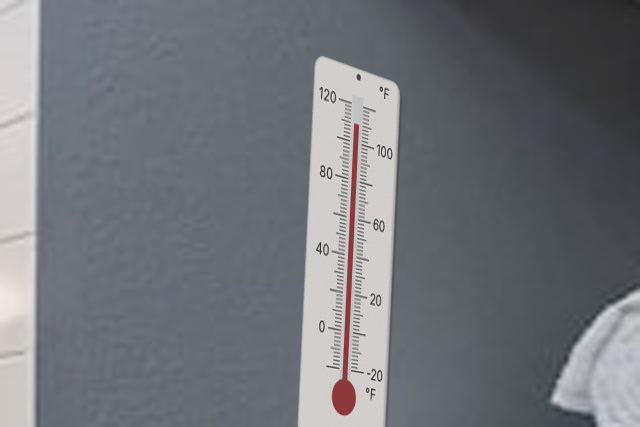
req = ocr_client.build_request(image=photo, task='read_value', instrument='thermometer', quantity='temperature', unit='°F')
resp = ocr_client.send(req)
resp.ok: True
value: 110 °F
